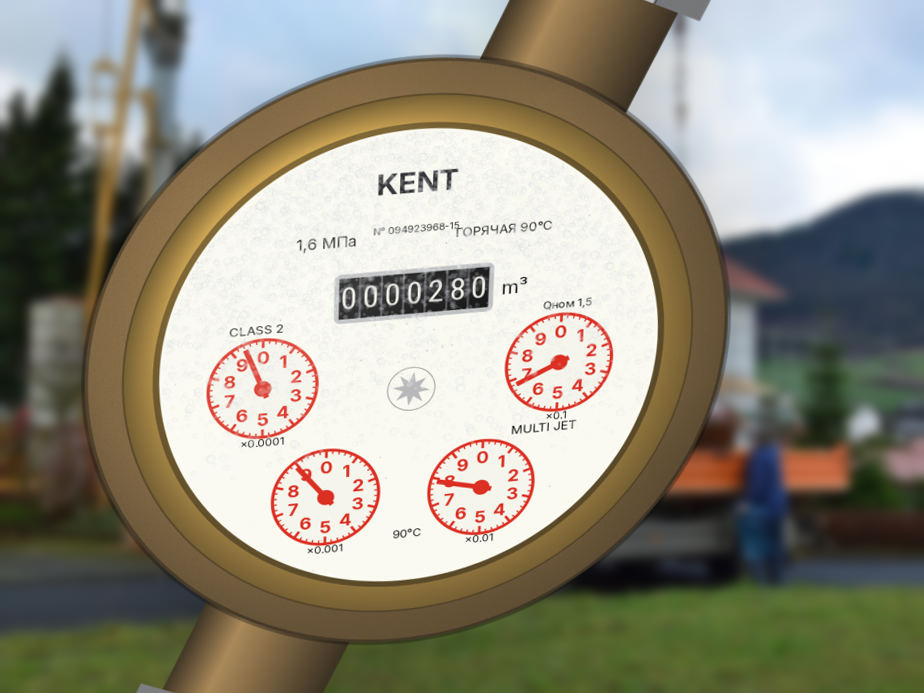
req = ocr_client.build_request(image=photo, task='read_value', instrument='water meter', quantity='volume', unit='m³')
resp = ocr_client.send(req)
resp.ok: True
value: 280.6789 m³
